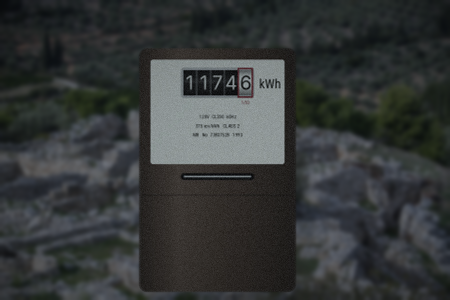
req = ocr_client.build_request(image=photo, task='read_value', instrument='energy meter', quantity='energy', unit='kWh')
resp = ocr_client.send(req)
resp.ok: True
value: 1174.6 kWh
